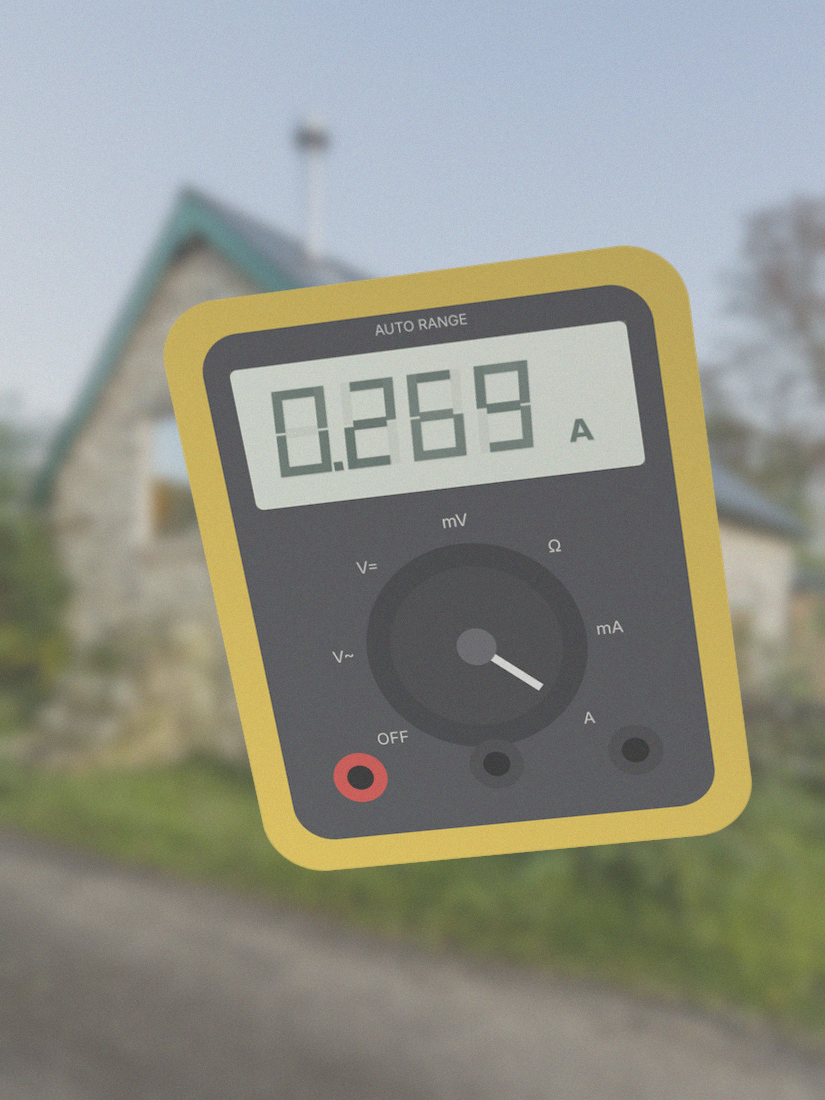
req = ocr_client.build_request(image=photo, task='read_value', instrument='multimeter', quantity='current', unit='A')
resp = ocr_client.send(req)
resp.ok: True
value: 0.269 A
